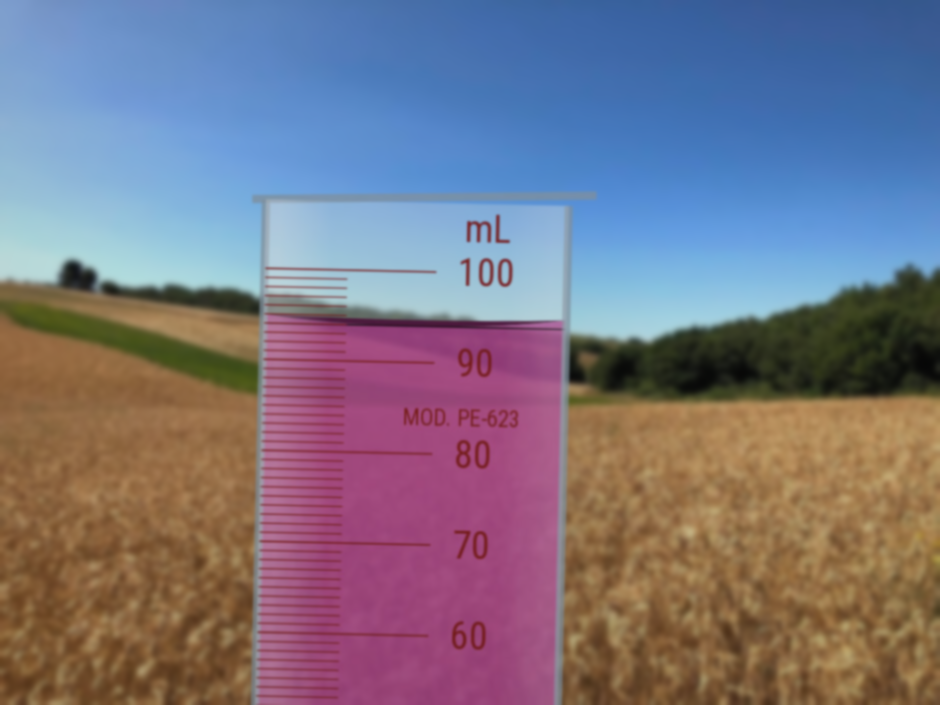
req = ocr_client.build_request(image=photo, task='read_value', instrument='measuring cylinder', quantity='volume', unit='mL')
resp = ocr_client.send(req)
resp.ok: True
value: 94 mL
